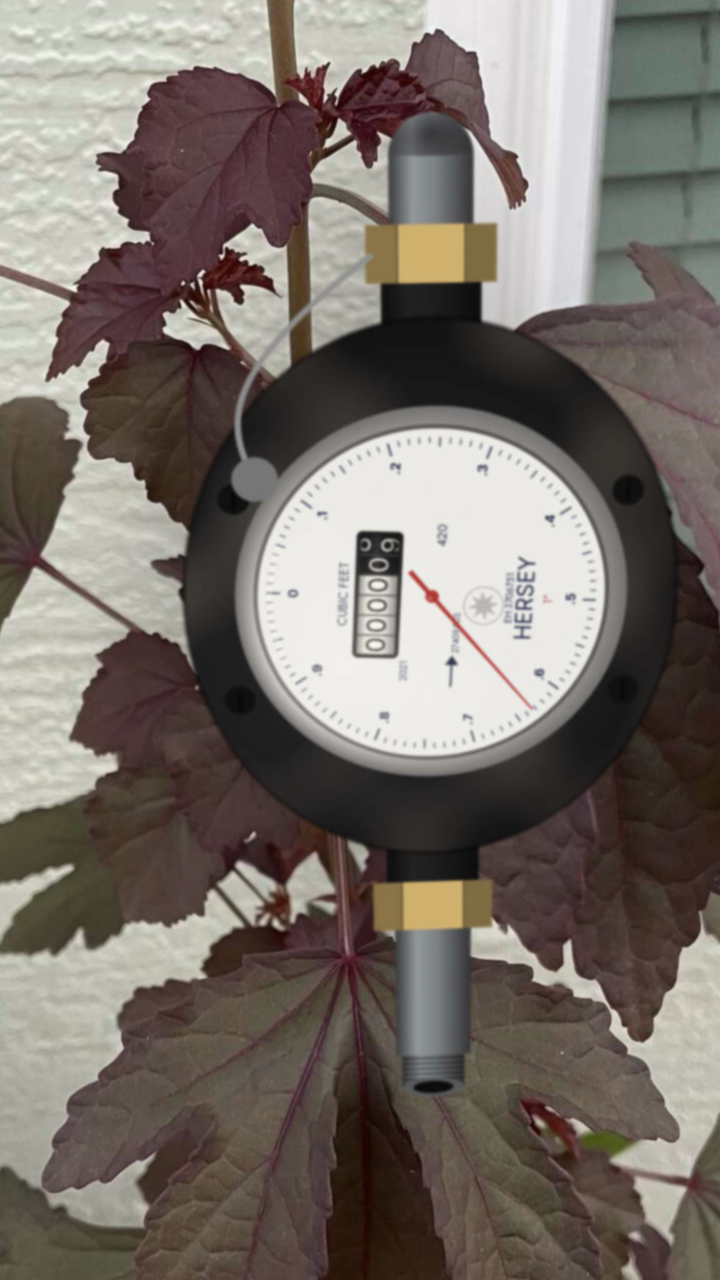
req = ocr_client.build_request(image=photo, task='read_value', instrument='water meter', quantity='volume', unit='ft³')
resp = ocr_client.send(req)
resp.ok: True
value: 8.63 ft³
